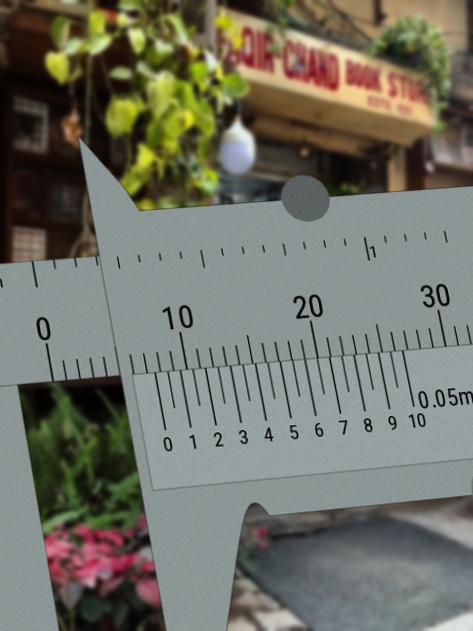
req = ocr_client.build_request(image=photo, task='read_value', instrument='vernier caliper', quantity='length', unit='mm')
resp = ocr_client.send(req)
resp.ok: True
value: 7.6 mm
